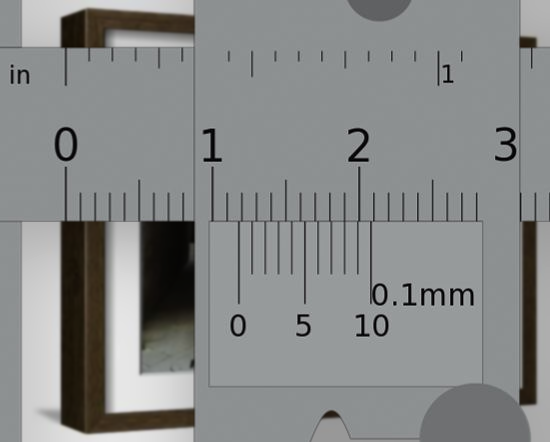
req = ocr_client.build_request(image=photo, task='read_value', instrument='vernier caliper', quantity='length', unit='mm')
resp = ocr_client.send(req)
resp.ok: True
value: 11.8 mm
